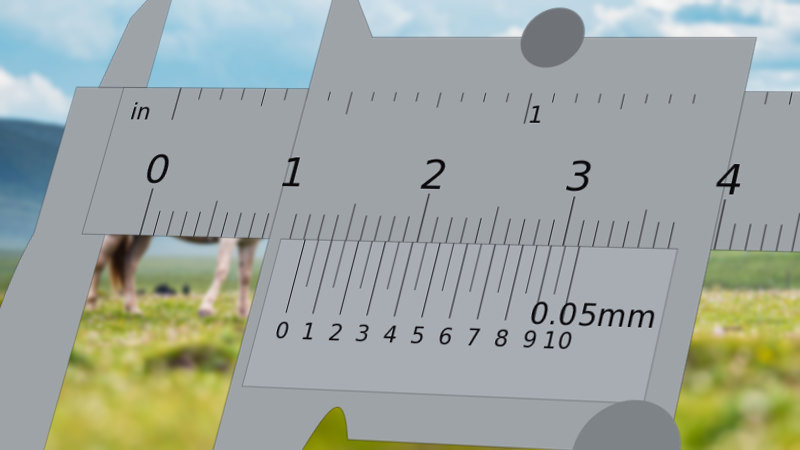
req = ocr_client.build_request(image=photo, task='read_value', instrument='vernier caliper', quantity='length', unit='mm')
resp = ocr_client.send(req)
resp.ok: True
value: 12.1 mm
